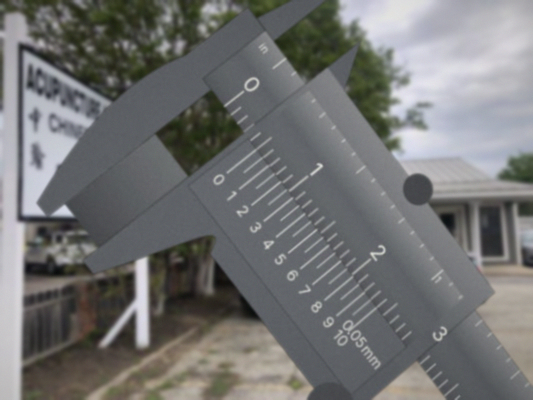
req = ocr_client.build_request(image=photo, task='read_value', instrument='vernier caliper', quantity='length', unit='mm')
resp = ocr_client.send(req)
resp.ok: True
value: 5.0 mm
